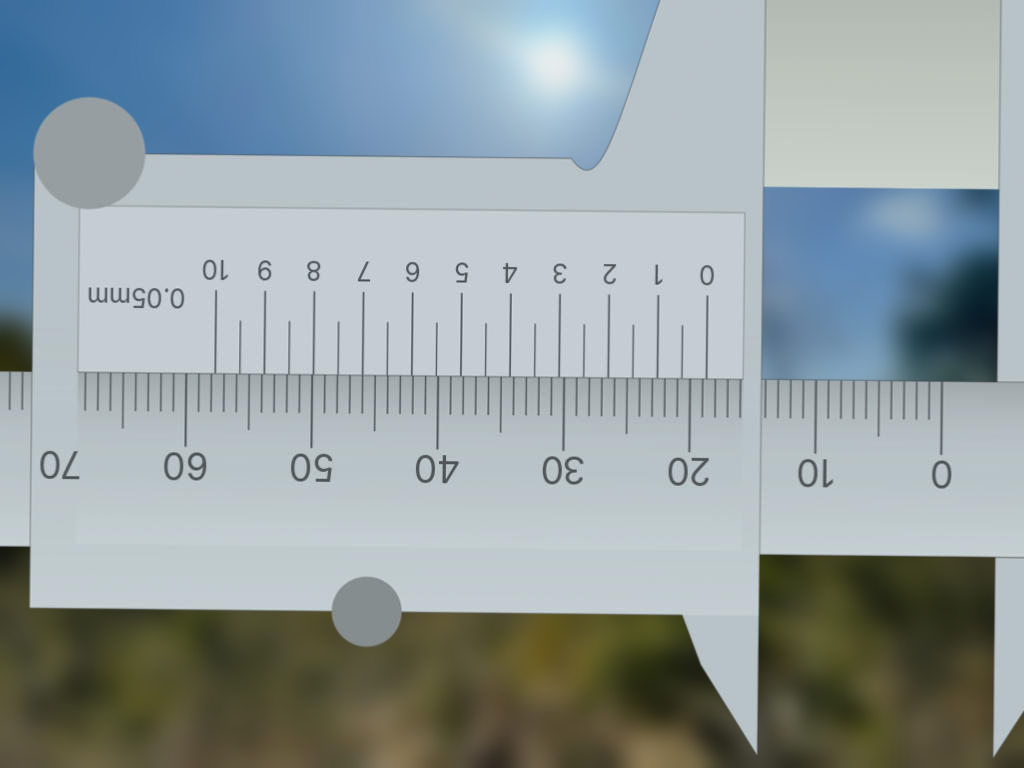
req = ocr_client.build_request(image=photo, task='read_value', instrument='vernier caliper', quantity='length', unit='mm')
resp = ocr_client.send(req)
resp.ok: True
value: 18.7 mm
